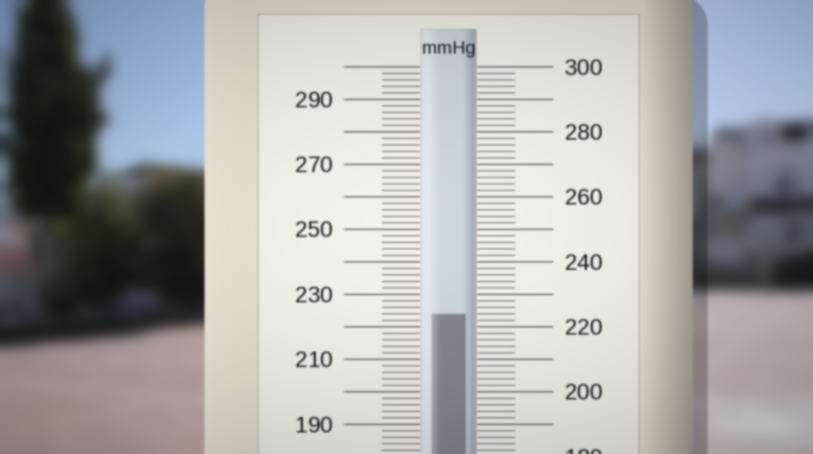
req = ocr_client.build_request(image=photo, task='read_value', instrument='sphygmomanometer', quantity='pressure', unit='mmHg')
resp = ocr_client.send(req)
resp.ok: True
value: 224 mmHg
